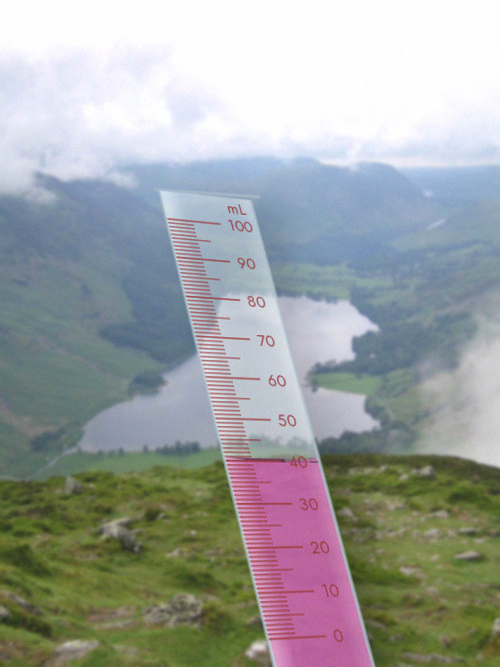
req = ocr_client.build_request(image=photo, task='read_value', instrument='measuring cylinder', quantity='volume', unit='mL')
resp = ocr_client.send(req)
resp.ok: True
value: 40 mL
